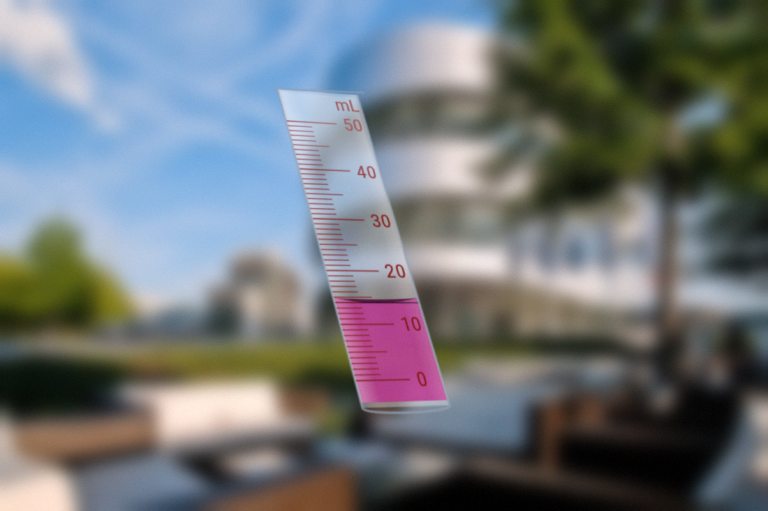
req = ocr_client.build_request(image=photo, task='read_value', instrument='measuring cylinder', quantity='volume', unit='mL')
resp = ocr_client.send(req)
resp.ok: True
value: 14 mL
